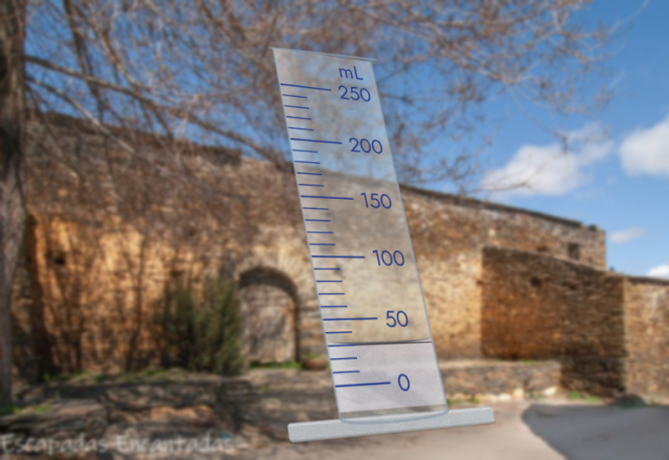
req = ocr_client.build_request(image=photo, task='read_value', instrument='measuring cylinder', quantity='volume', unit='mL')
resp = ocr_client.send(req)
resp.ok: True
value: 30 mL
